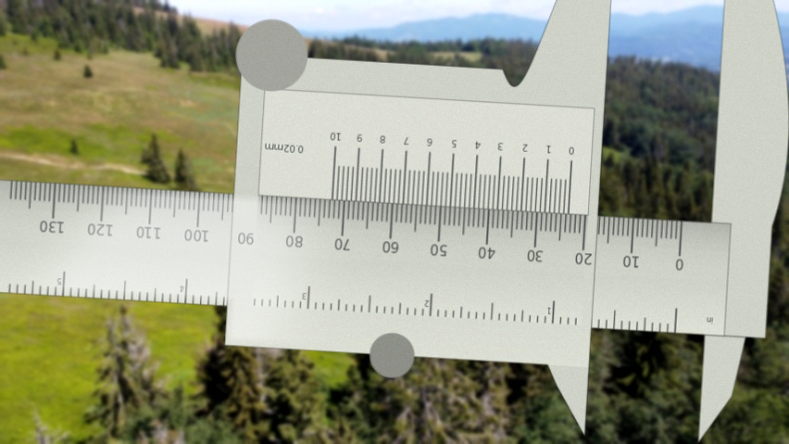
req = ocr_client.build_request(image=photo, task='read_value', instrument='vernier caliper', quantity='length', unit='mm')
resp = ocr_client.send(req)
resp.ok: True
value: 23.5 mm
